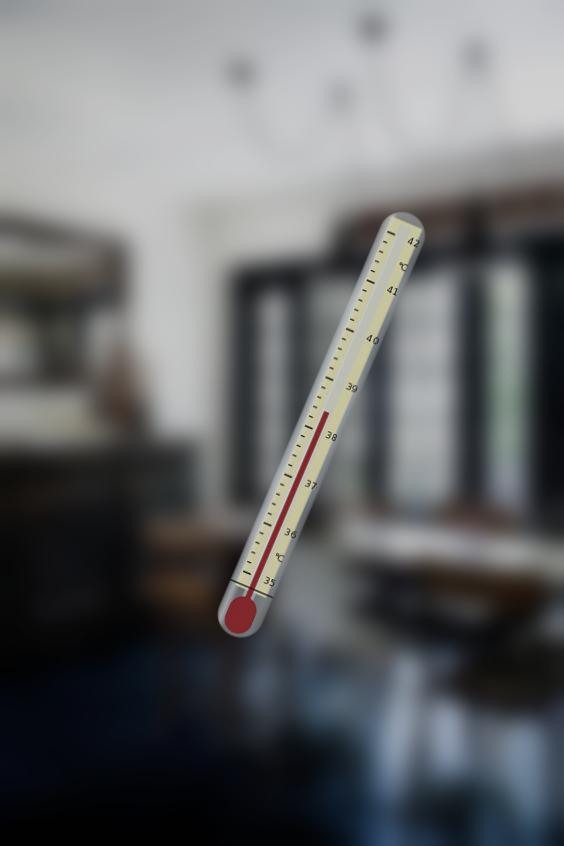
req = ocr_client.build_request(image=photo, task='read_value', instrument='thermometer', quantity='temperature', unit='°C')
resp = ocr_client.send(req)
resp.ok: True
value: 38.4 °C
